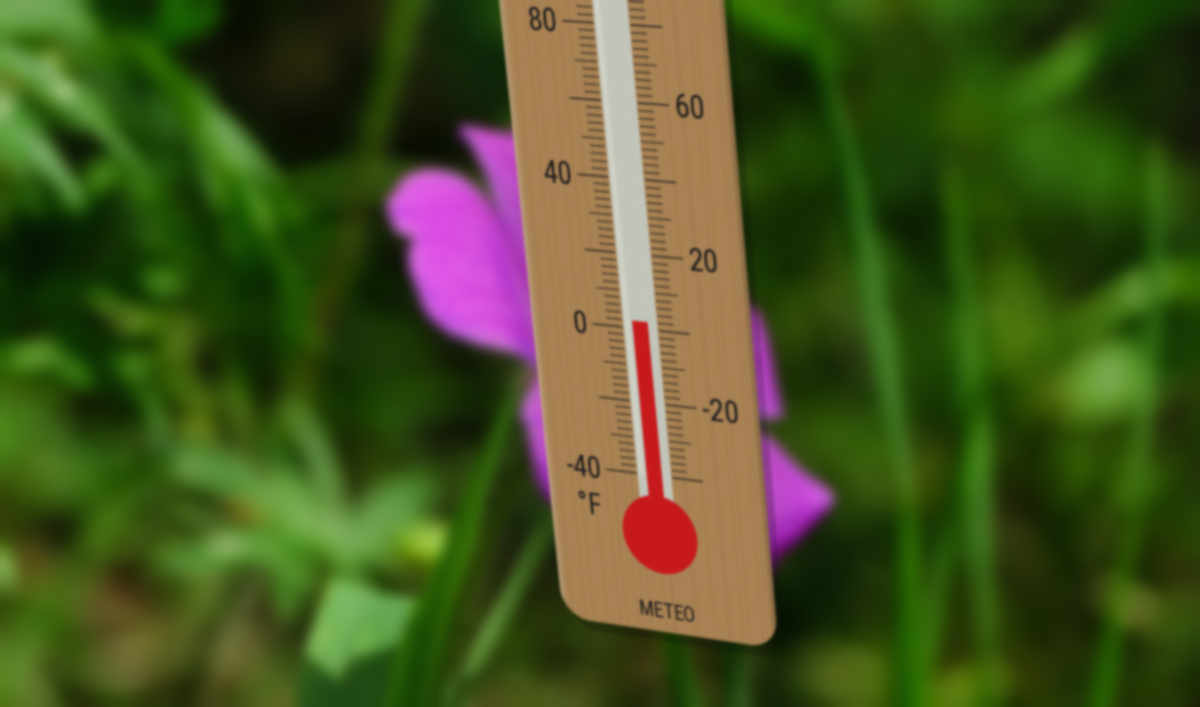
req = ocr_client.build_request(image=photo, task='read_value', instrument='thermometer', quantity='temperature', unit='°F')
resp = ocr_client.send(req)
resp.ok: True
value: 2 °F
